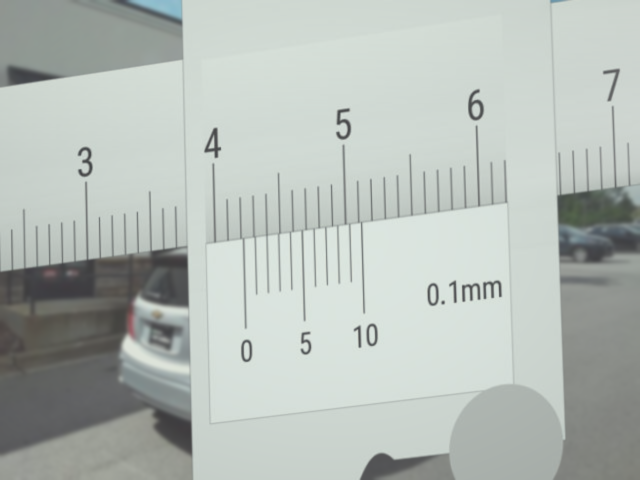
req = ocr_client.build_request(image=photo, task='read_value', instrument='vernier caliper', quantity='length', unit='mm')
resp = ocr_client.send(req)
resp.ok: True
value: 42.2 mm
